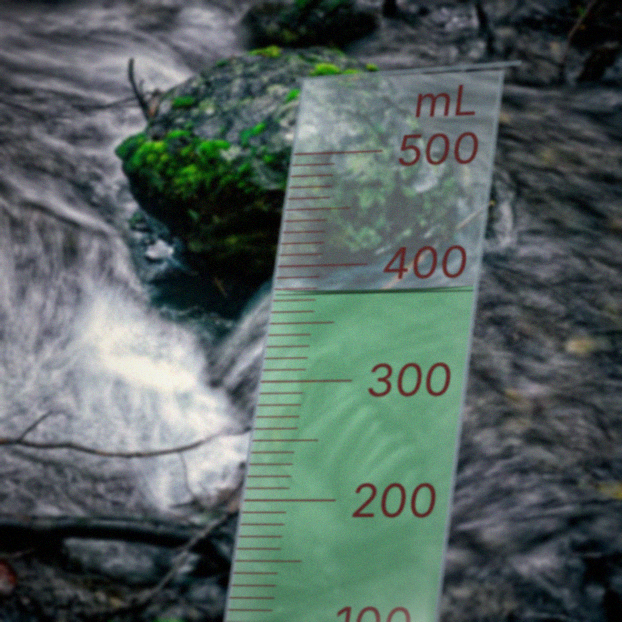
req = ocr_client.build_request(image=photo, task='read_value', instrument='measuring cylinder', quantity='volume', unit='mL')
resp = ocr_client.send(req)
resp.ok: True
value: 375 mL
